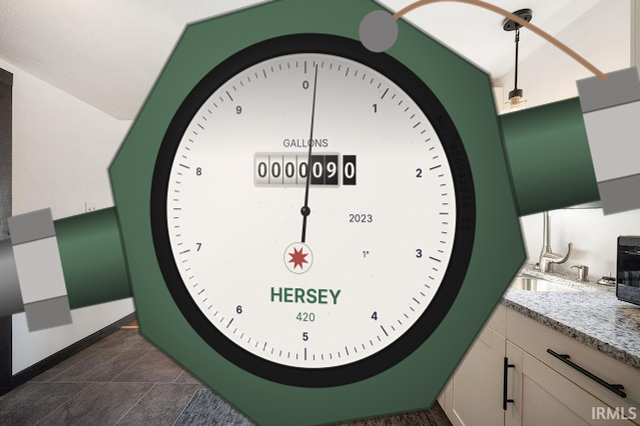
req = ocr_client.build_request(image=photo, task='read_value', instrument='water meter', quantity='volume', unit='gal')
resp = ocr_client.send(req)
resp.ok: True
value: 90.1 gal
